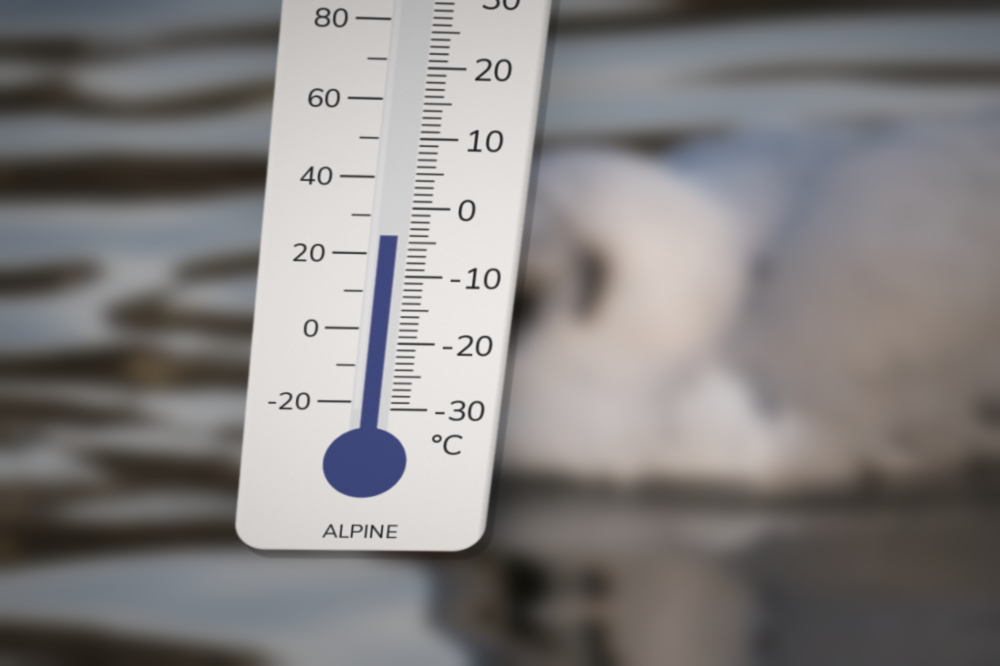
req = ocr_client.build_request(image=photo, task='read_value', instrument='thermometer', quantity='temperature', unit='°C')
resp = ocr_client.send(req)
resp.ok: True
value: -4 °C
